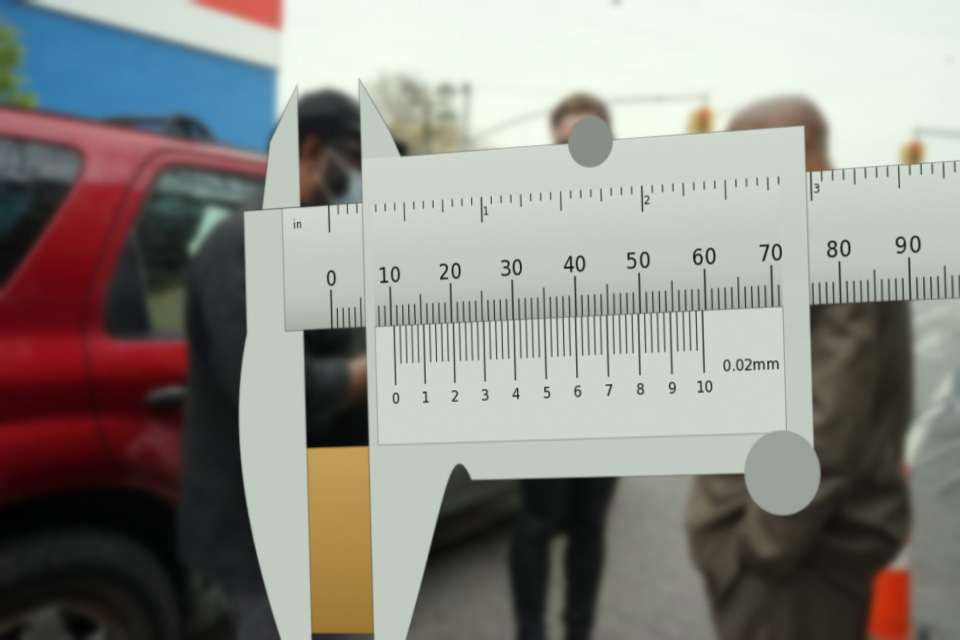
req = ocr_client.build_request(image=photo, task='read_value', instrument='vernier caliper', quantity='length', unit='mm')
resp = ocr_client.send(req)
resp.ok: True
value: 10.5 mm
